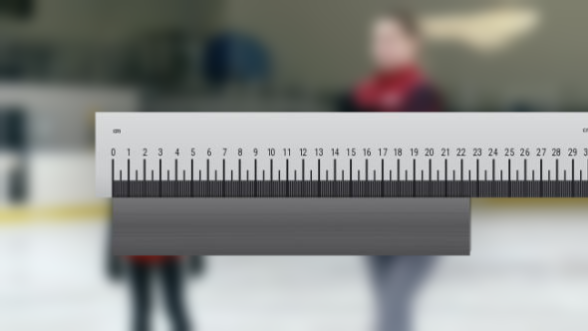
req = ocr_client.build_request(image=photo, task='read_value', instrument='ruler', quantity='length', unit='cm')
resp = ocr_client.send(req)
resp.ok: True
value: 22.5 cm
